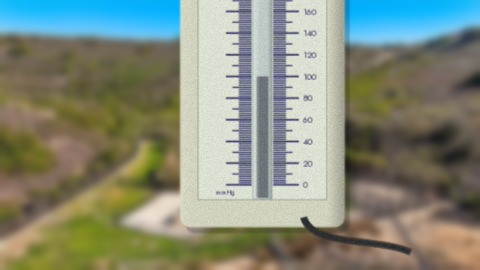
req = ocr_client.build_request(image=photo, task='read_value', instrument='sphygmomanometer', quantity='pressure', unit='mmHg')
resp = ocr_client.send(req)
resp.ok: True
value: 100 mmHg
